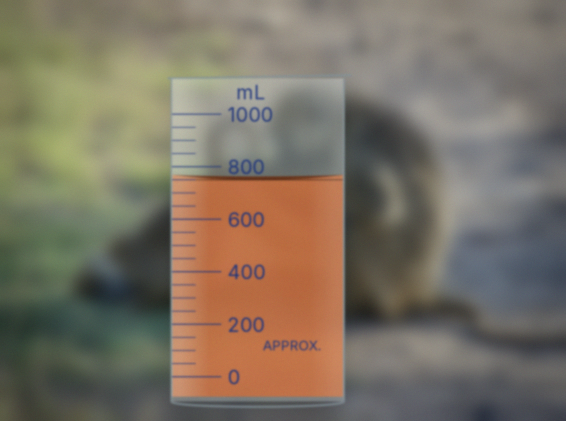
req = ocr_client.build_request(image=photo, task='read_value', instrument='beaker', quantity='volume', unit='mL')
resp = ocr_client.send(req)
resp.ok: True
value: 750 mL
